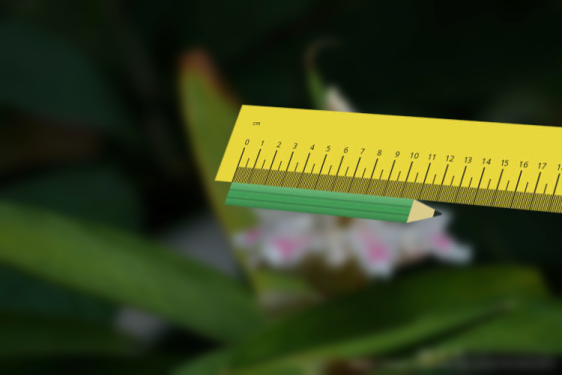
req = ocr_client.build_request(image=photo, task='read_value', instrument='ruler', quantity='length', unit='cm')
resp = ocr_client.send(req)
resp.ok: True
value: 12.5 cm
